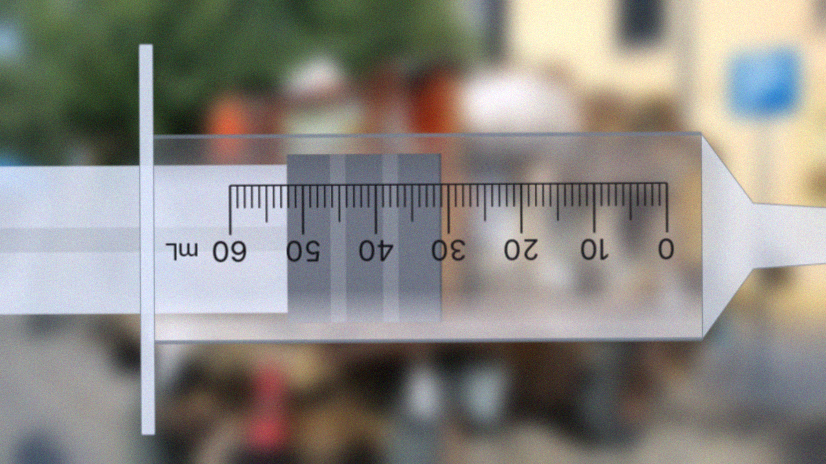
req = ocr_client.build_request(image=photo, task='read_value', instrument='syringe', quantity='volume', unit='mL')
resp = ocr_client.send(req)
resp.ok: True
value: 31 mL
